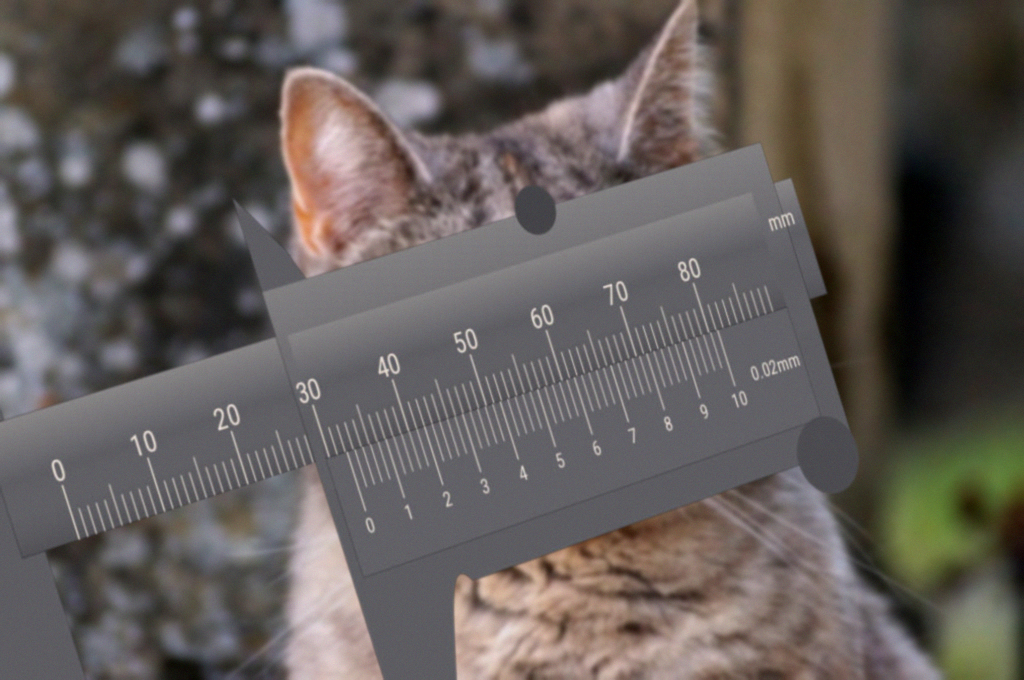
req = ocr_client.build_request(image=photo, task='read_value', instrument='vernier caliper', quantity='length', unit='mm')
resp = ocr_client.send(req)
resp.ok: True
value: 32.2 mm
